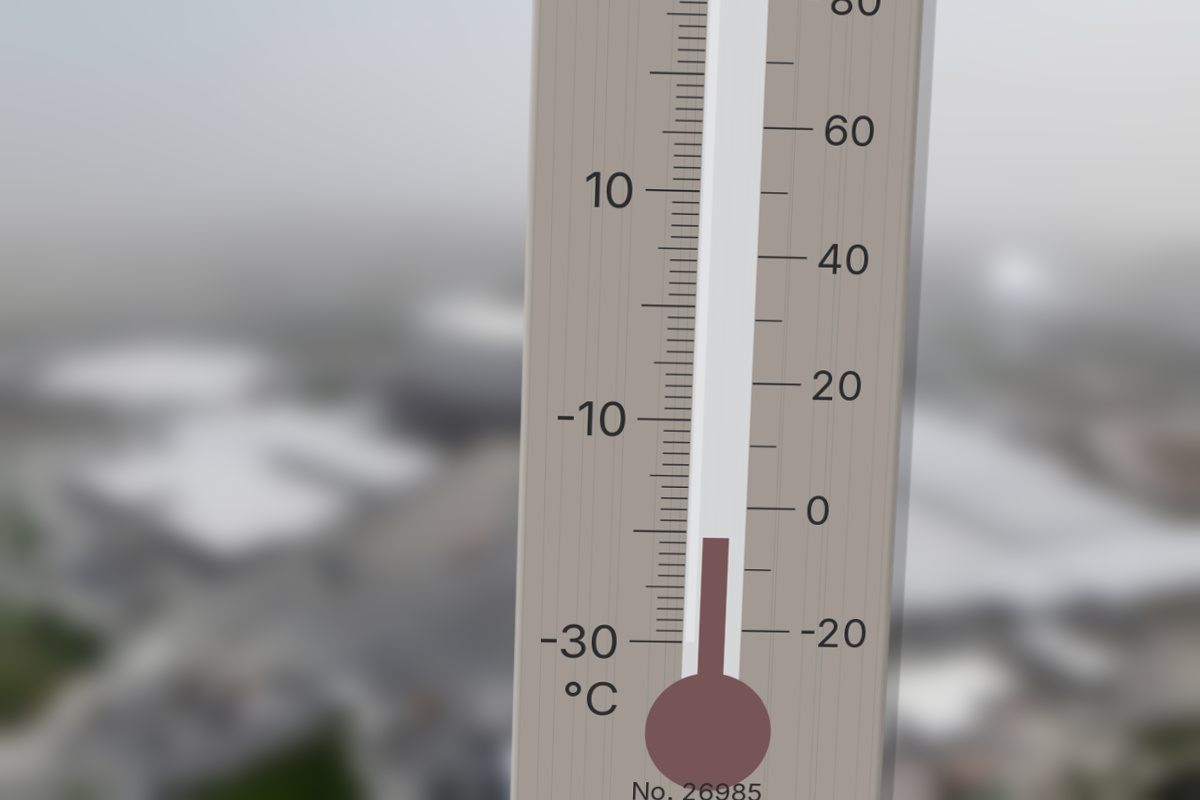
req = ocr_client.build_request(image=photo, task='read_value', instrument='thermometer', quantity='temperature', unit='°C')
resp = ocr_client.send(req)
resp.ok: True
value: -20.5 °C
